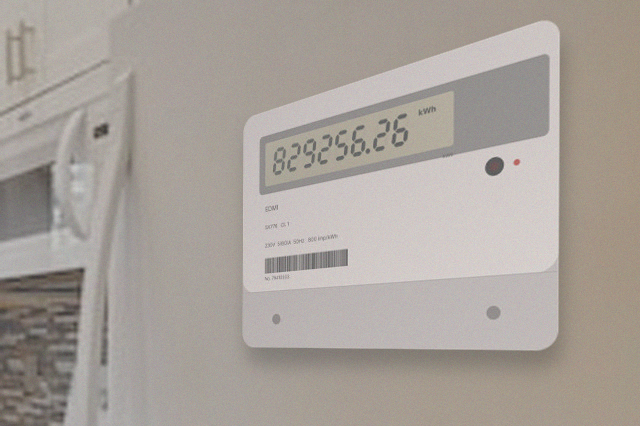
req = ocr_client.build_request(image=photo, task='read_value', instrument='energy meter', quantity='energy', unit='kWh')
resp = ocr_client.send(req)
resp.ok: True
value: 829256.26 kWh
